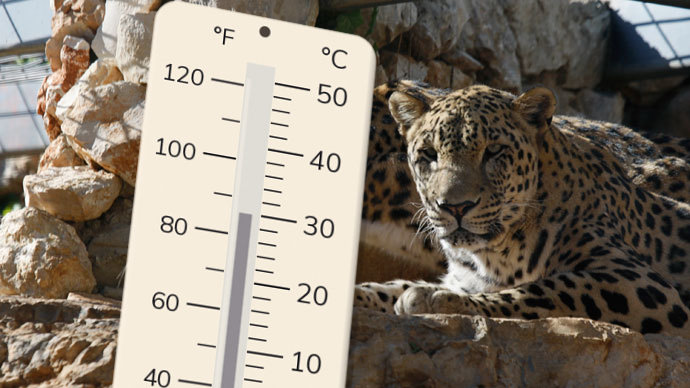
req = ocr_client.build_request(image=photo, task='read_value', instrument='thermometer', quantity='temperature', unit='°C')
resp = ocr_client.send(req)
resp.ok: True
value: 30 °C
